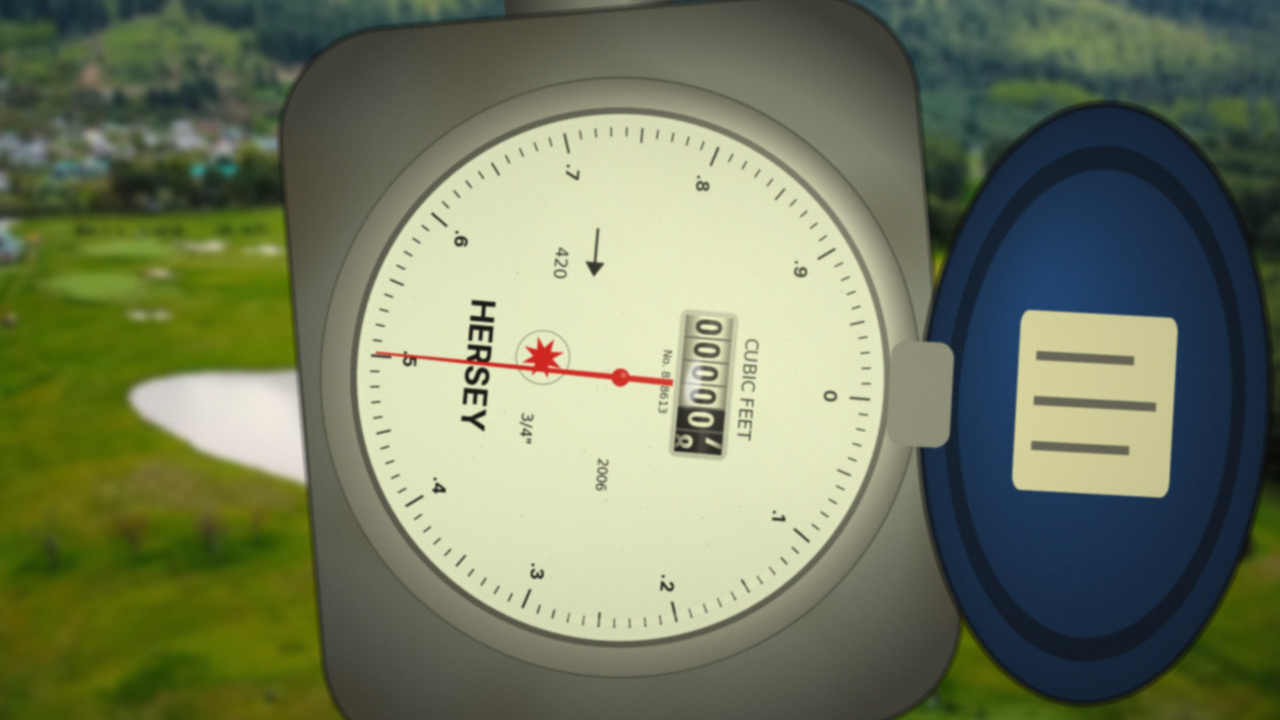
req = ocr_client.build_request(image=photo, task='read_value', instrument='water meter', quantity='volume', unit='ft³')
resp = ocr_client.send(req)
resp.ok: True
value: 7.50 ft³
